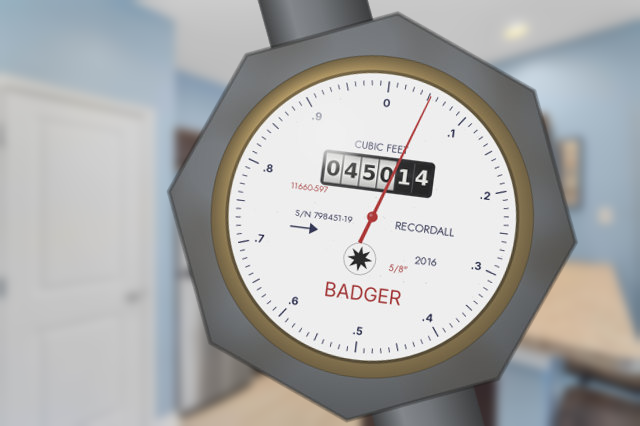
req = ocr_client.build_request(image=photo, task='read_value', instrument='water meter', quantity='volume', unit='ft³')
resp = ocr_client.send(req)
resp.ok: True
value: 45014.05 ft³
